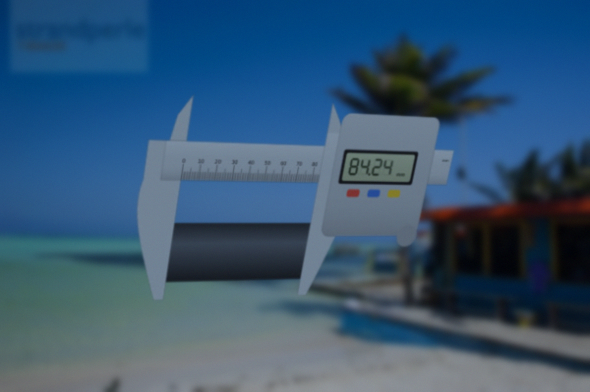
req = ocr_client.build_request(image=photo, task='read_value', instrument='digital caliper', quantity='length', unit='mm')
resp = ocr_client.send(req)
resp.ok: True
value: 84.24 mm
